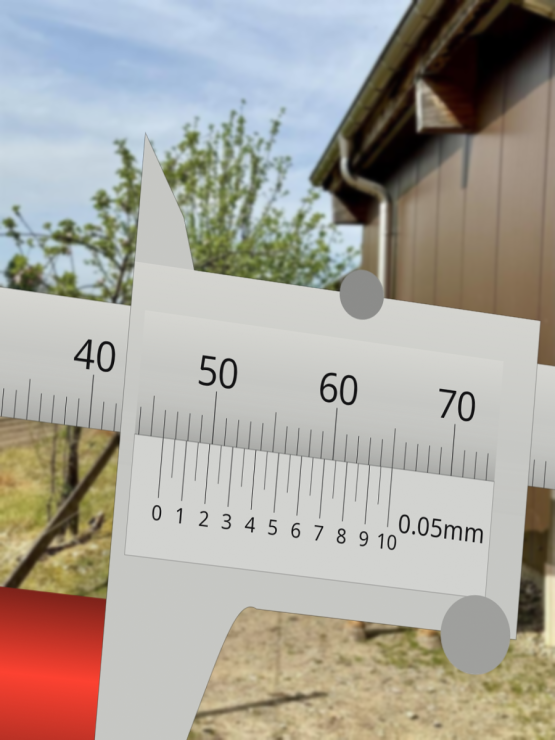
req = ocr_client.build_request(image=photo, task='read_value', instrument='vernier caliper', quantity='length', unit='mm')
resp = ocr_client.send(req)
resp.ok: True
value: 46.0 mm
